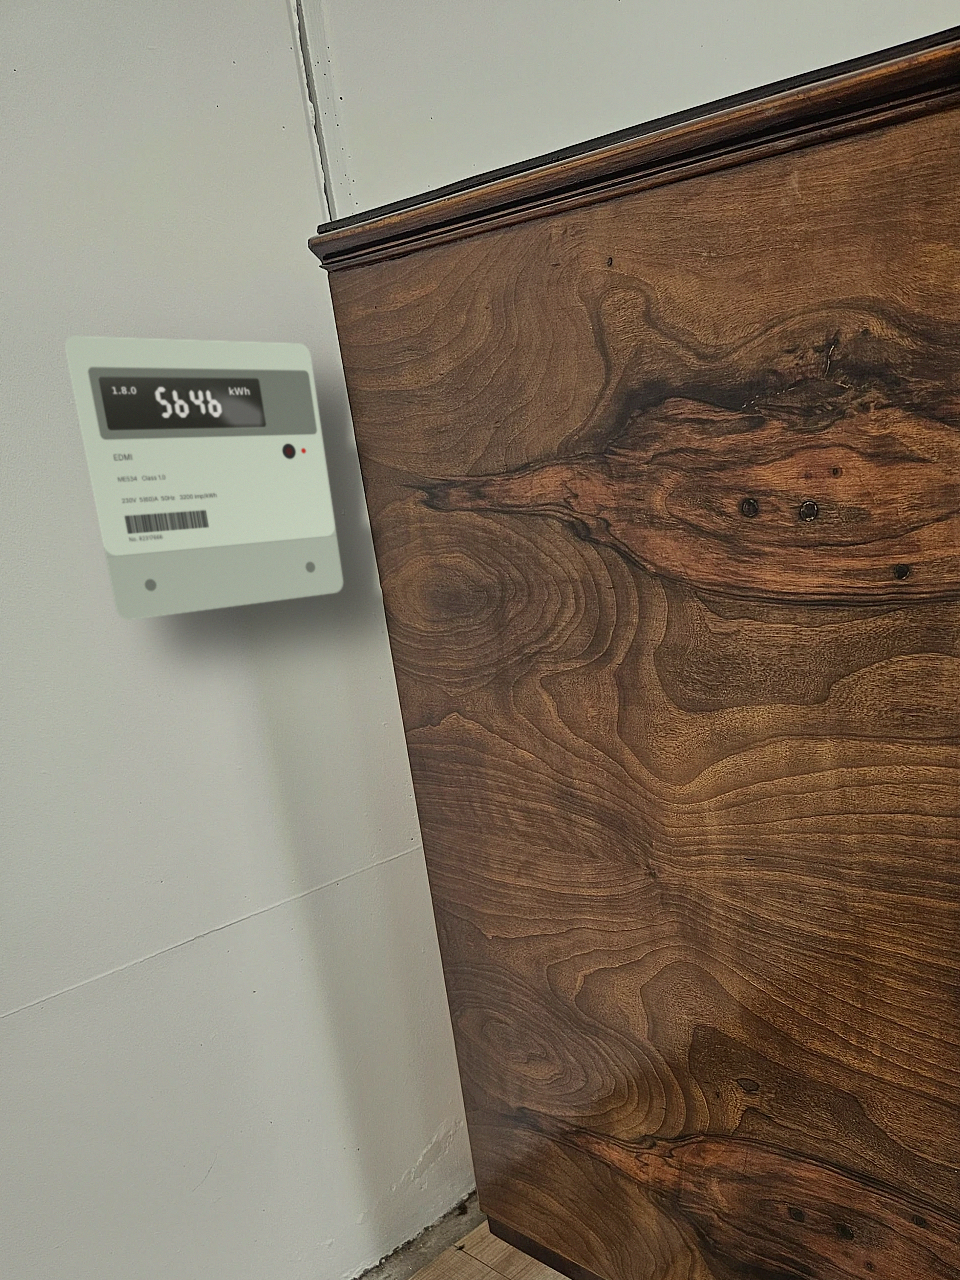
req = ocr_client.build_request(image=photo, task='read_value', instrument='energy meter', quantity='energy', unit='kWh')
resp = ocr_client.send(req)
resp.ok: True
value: 5646 kWh
